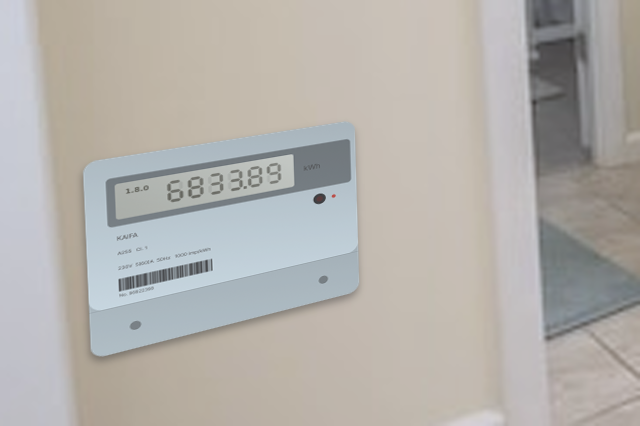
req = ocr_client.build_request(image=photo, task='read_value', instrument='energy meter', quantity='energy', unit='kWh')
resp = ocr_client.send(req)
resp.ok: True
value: 6833.89 kWh
